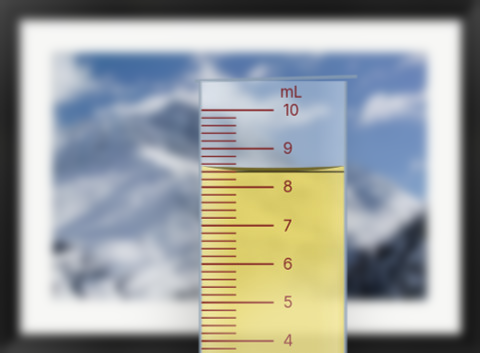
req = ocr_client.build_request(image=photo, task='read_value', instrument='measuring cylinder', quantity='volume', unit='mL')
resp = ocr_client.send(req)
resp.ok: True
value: 8.4 mL
